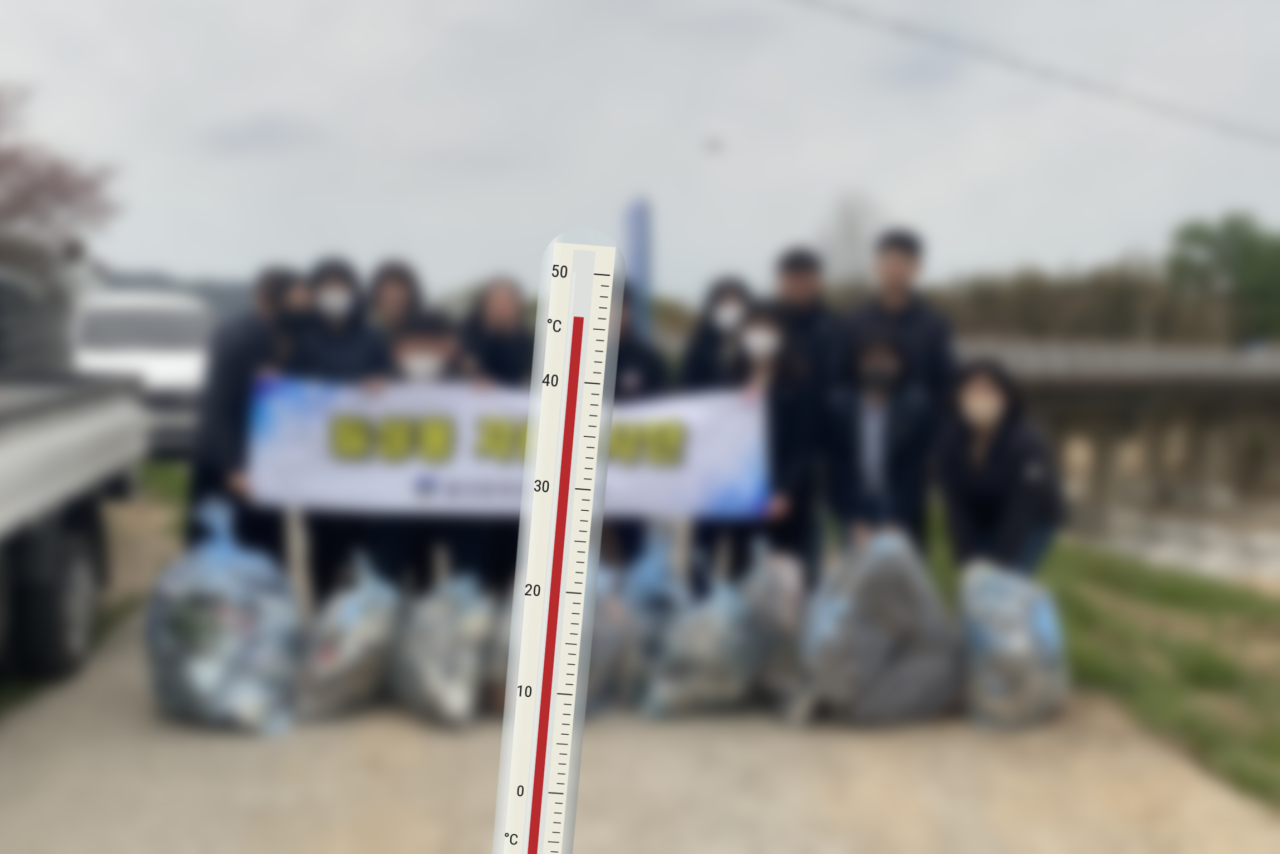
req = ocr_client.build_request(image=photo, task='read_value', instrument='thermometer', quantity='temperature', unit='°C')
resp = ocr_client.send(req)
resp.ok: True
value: 46 °C
